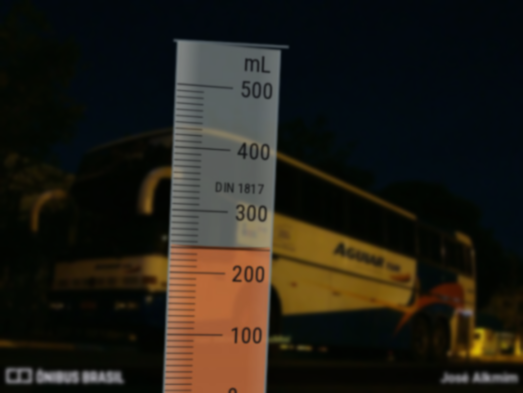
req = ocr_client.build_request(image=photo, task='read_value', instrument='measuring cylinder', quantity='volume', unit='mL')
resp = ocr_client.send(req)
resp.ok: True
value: 240 mL
